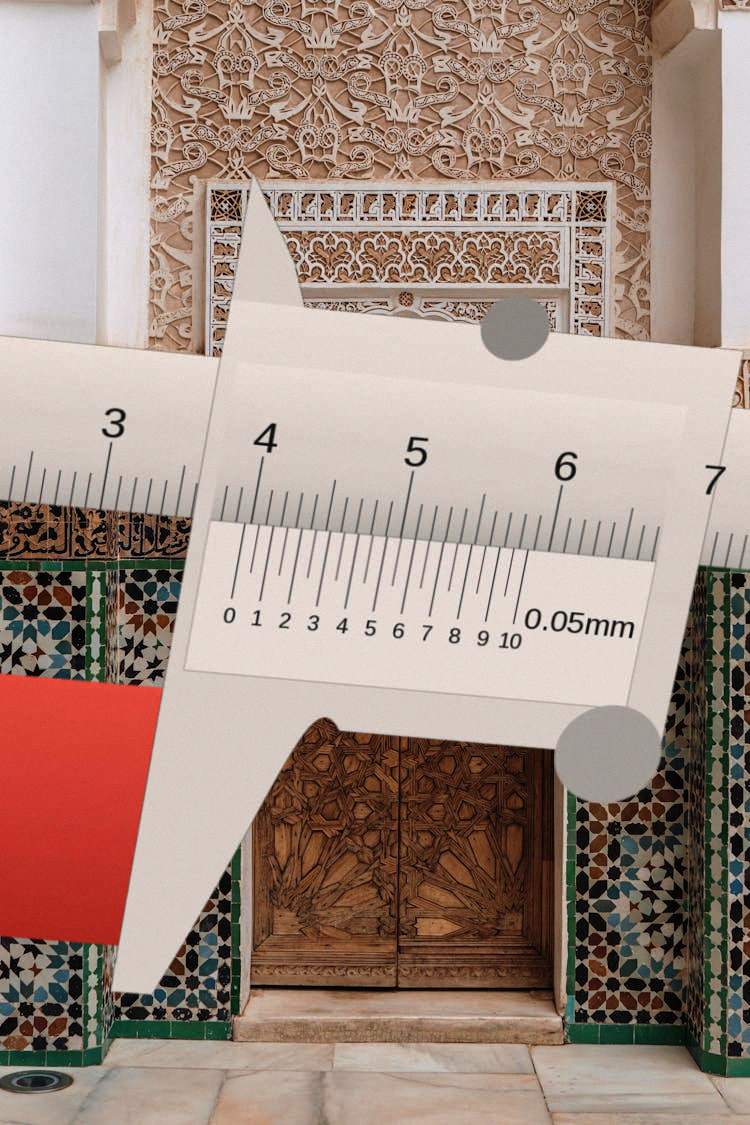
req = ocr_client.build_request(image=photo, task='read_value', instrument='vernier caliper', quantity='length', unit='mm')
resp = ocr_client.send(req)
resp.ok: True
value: 39.6 mm
